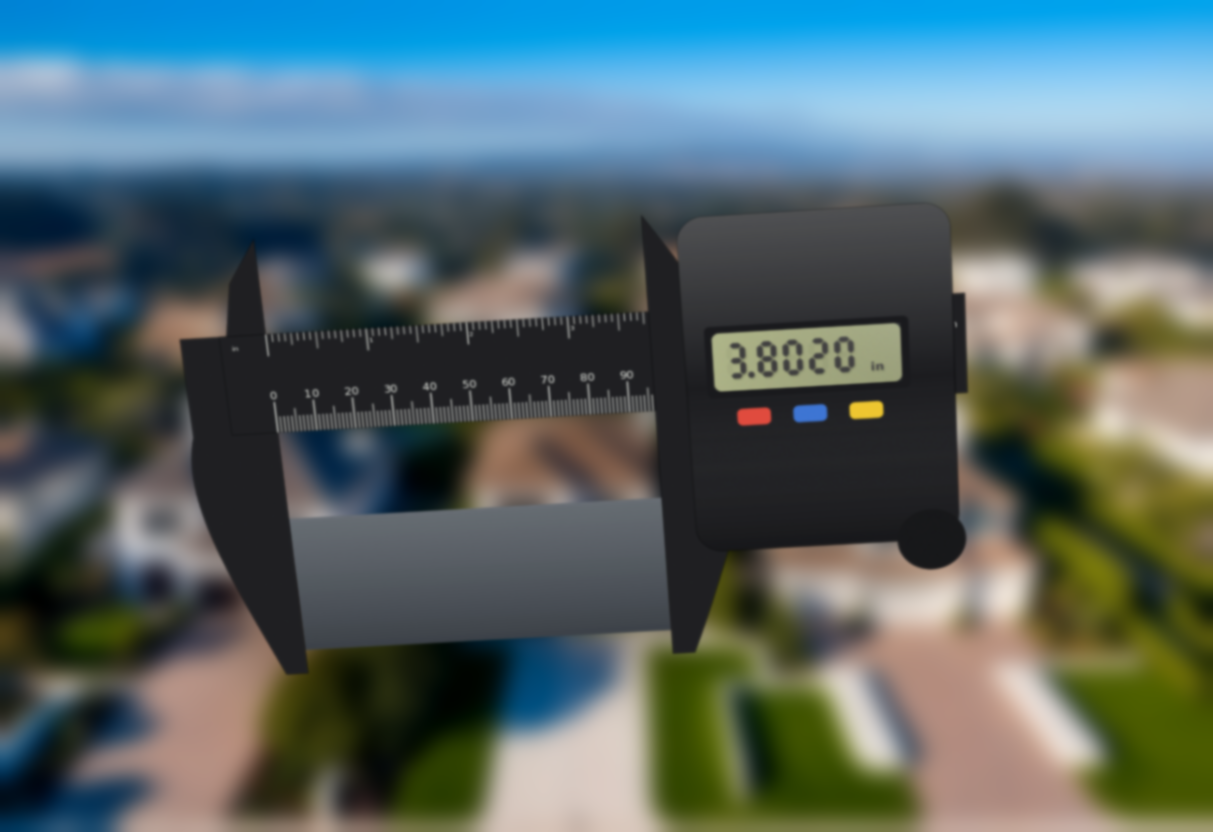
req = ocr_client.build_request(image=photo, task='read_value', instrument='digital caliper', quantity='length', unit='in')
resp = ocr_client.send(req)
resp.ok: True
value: 3.8020 in
